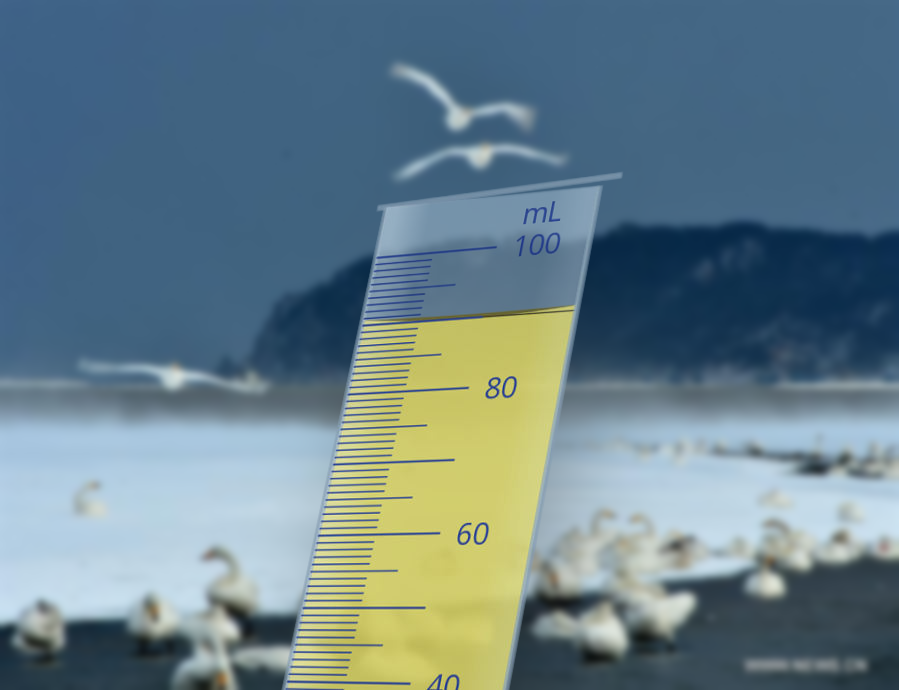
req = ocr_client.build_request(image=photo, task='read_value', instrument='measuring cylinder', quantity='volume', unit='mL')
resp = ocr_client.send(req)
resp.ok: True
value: 90 mL
